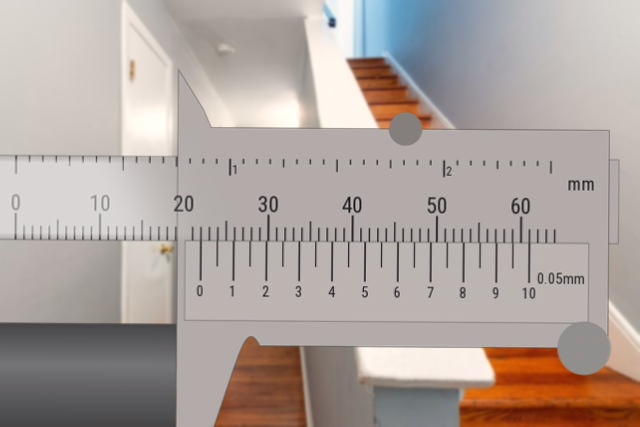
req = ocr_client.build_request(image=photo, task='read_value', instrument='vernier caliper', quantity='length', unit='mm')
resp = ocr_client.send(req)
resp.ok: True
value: 22.0 mm
